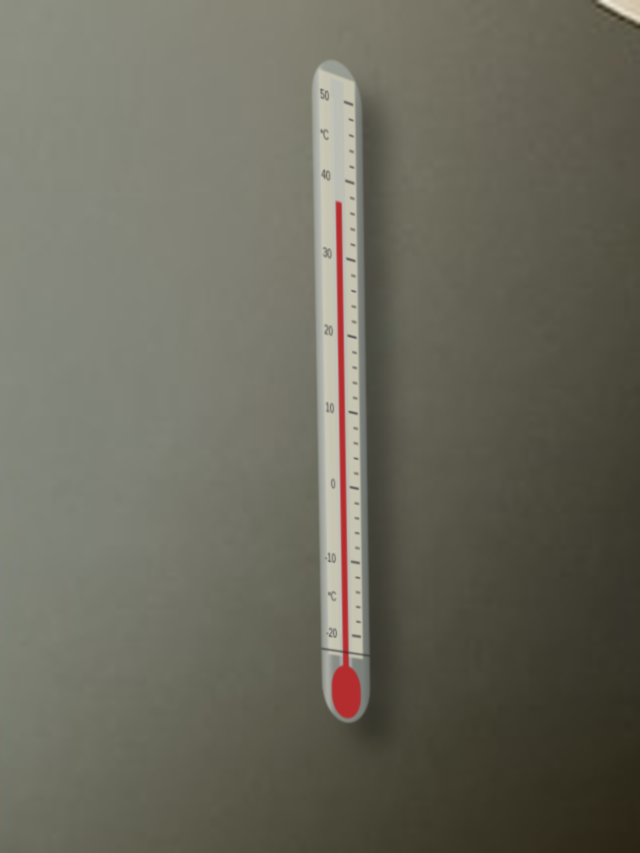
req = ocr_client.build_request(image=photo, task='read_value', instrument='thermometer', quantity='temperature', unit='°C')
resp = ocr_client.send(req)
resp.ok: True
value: 37 °C
